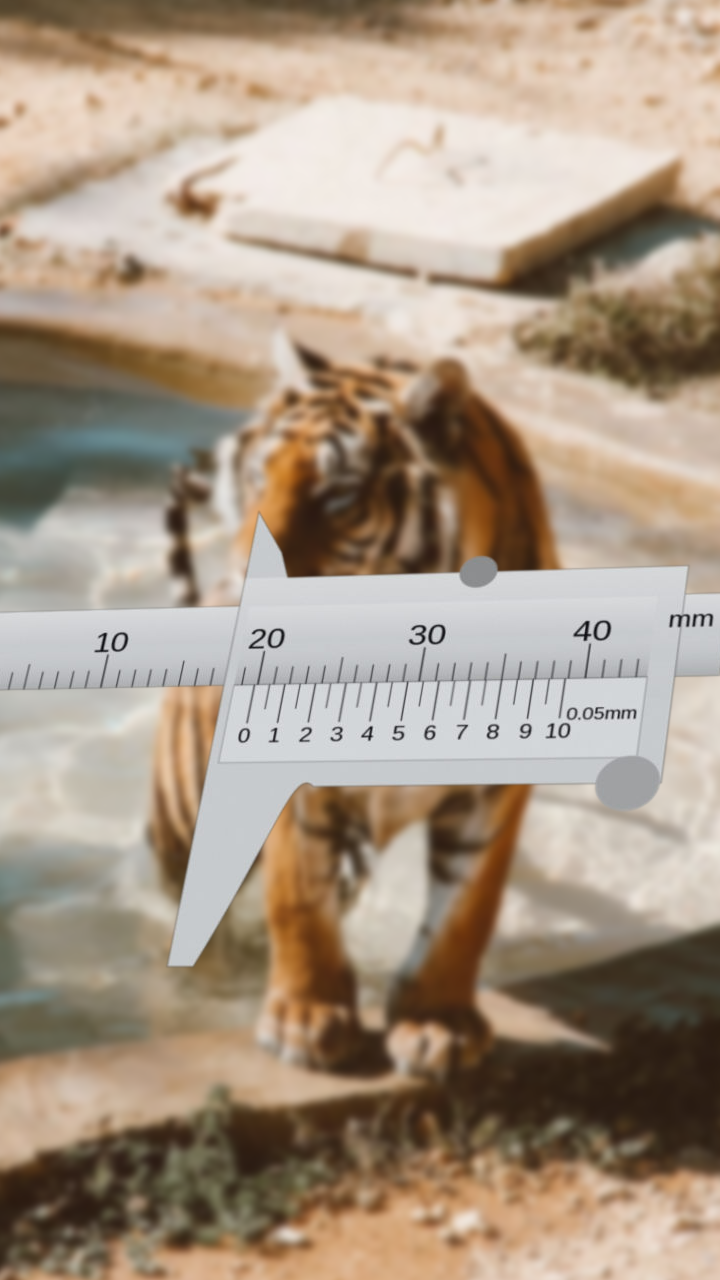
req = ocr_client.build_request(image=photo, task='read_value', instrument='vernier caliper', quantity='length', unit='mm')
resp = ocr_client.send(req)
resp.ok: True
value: 19.8 mm
